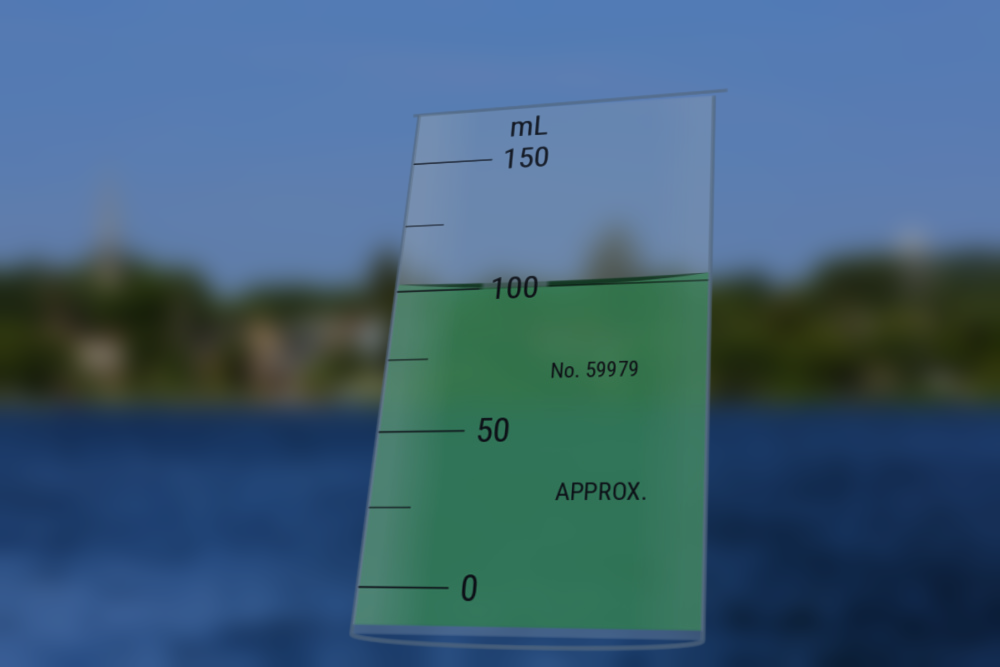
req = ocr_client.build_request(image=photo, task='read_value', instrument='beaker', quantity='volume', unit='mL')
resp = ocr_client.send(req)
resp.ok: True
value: 100 mL
